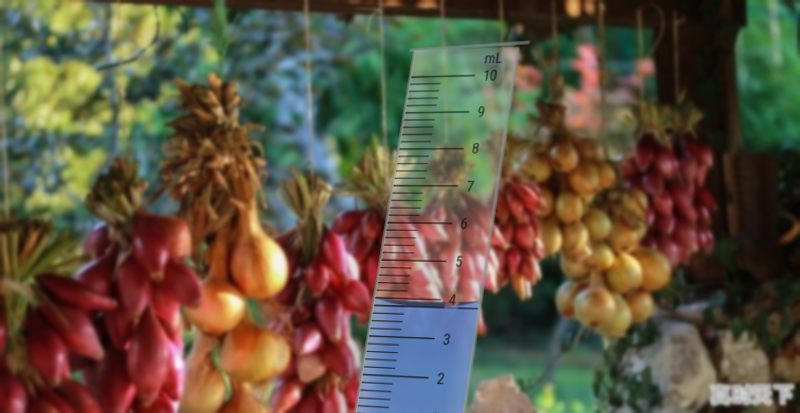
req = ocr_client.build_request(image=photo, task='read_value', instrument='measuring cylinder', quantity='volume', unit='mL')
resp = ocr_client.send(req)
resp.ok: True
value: 3.8 mL
